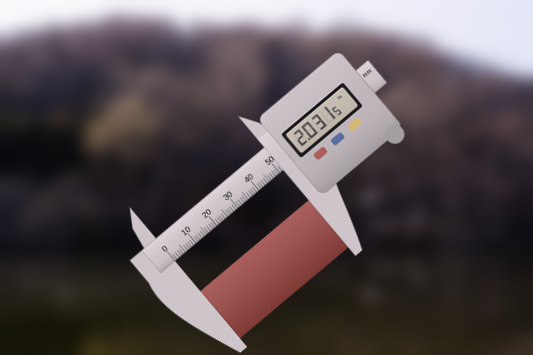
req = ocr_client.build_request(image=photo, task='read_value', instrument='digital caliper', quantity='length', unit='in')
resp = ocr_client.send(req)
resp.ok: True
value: 2.0315 in
